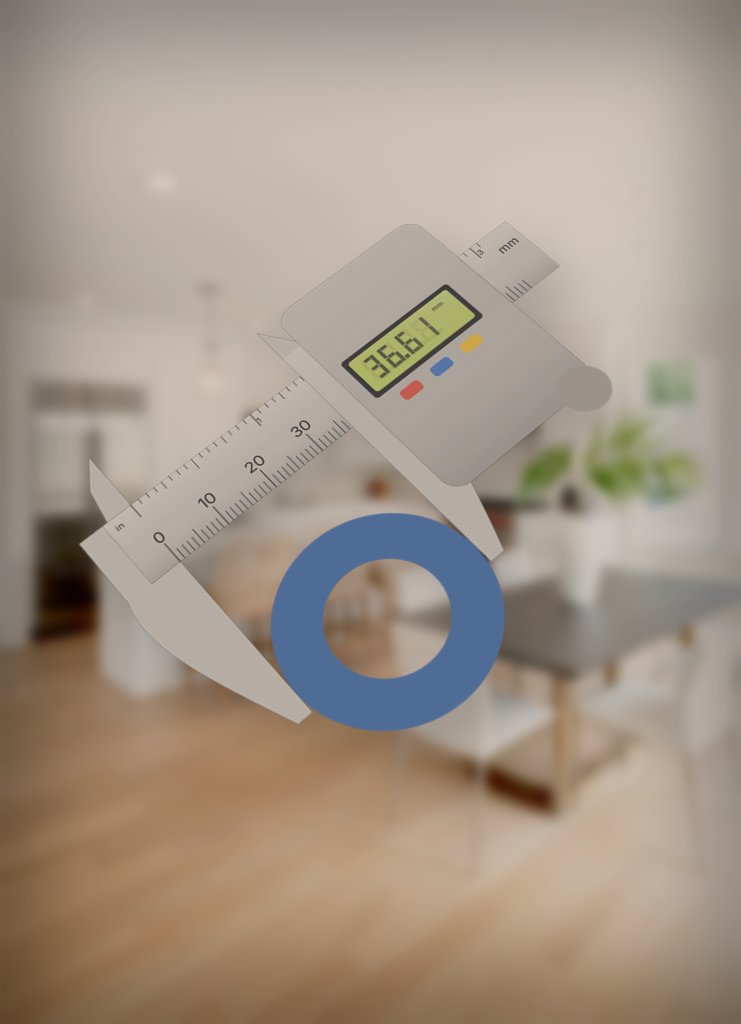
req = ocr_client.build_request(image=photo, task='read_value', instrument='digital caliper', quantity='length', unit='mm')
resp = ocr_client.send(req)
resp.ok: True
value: 36.61 mm
